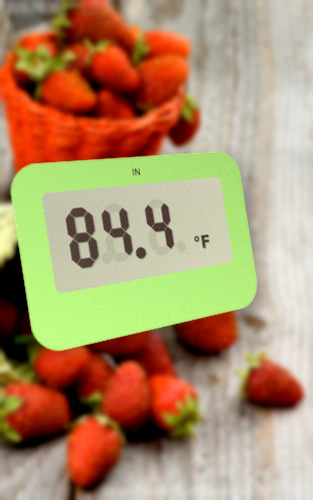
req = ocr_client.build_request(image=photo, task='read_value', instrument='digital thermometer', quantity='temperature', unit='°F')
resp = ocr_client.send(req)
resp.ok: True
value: 84.4 °F
